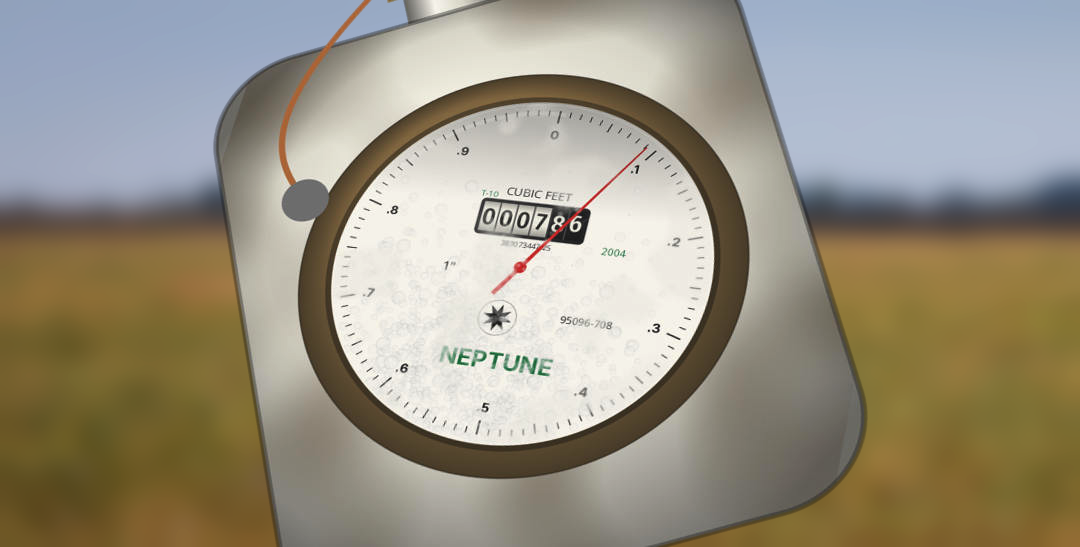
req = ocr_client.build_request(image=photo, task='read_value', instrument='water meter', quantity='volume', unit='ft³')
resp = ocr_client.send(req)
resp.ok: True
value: 786.09 ft³
